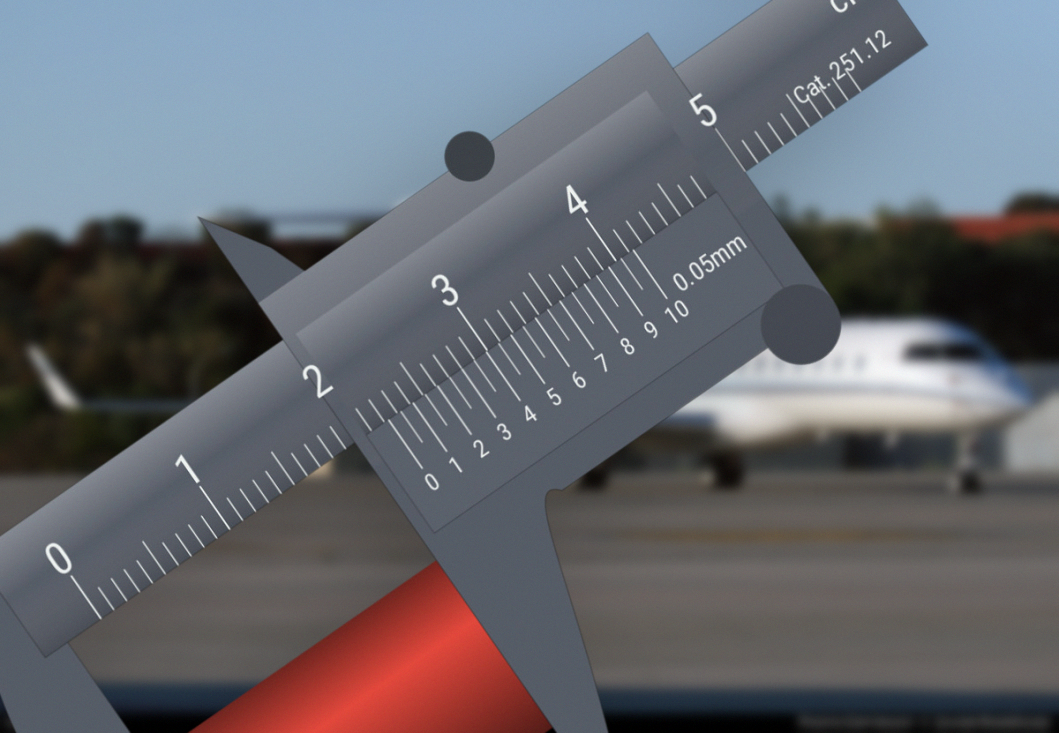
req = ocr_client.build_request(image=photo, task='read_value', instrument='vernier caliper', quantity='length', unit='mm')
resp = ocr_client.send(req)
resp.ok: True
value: 22.3 mm
